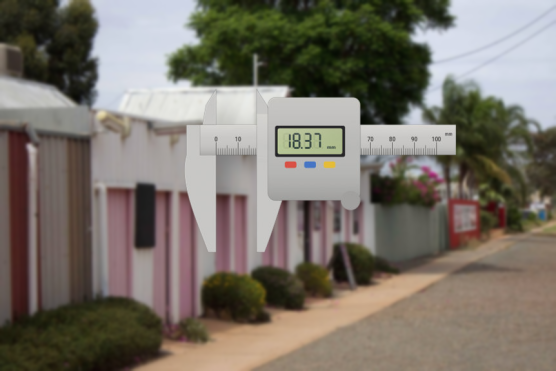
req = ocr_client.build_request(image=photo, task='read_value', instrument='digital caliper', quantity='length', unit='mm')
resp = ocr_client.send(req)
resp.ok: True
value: 18.37 mm
